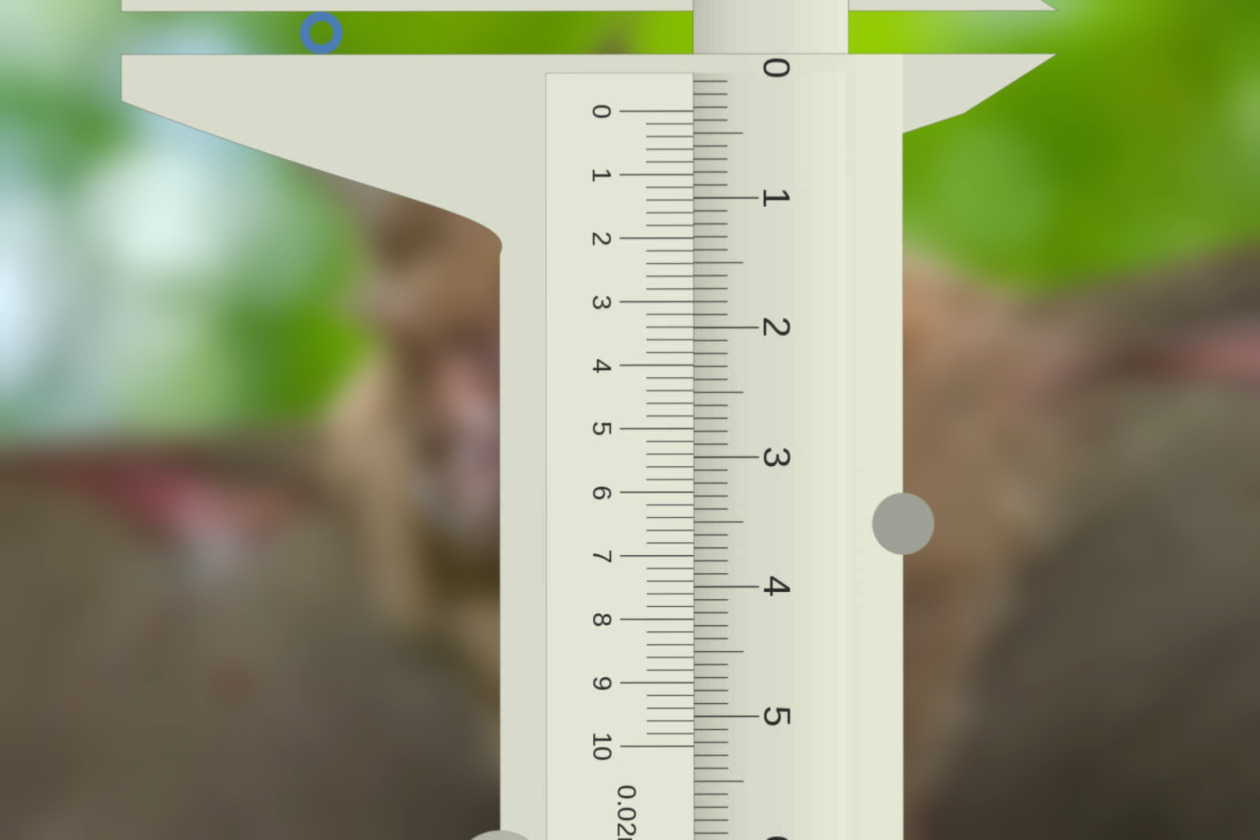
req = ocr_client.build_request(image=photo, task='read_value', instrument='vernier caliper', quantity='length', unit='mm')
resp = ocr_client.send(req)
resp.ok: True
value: 3.3 mm
